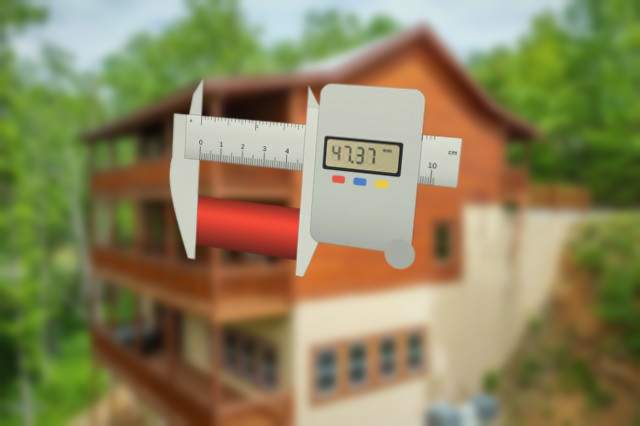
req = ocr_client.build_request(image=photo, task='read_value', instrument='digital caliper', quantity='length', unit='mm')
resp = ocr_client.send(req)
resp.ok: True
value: 47.37 mm
